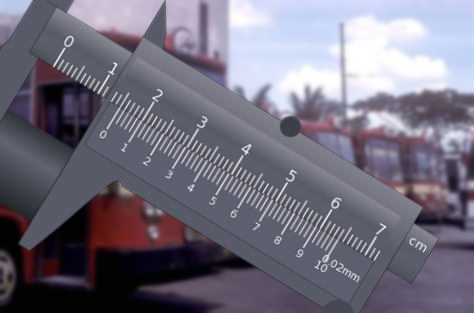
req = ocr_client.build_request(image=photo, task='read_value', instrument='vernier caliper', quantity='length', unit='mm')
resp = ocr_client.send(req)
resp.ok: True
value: 15.0 mm
